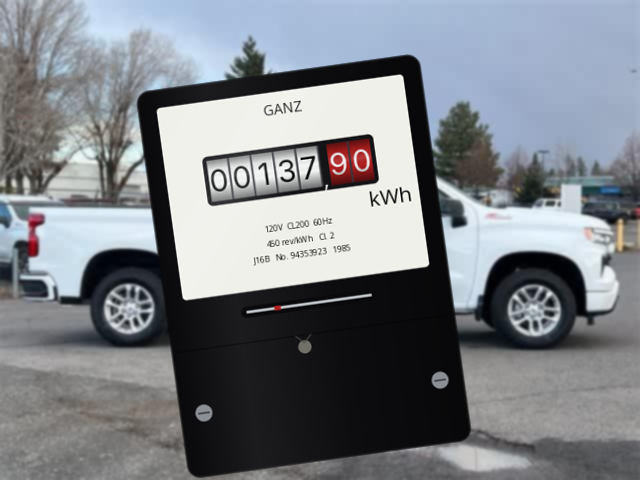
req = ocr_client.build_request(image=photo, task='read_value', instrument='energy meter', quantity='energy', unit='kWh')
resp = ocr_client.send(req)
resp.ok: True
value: 137.90 kWh
